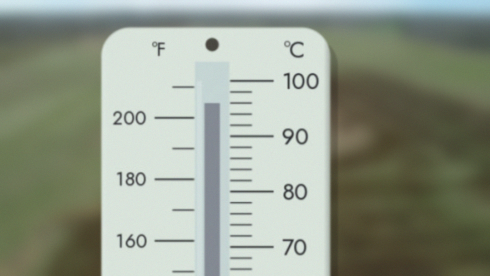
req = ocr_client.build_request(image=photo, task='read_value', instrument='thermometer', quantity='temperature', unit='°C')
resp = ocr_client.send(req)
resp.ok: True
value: 96 °C
